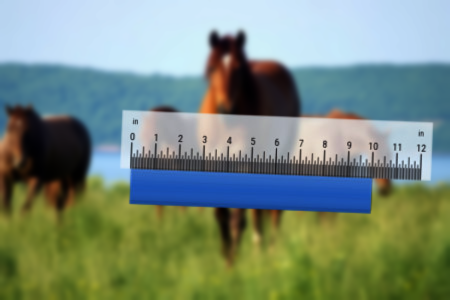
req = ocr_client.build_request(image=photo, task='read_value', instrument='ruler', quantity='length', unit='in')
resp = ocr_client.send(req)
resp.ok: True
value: 10 in
